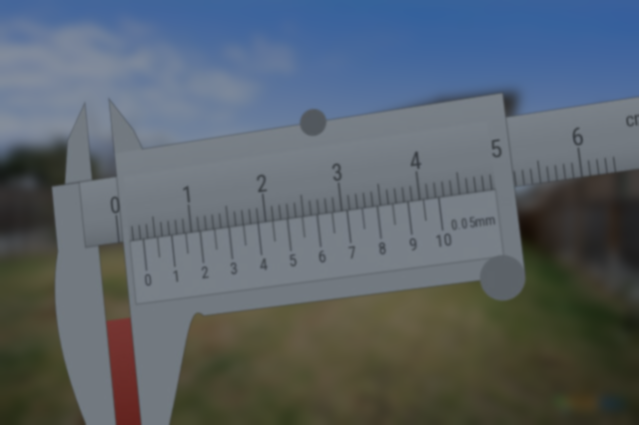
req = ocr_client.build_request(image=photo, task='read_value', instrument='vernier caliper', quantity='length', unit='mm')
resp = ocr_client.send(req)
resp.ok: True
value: 3.4 mm
